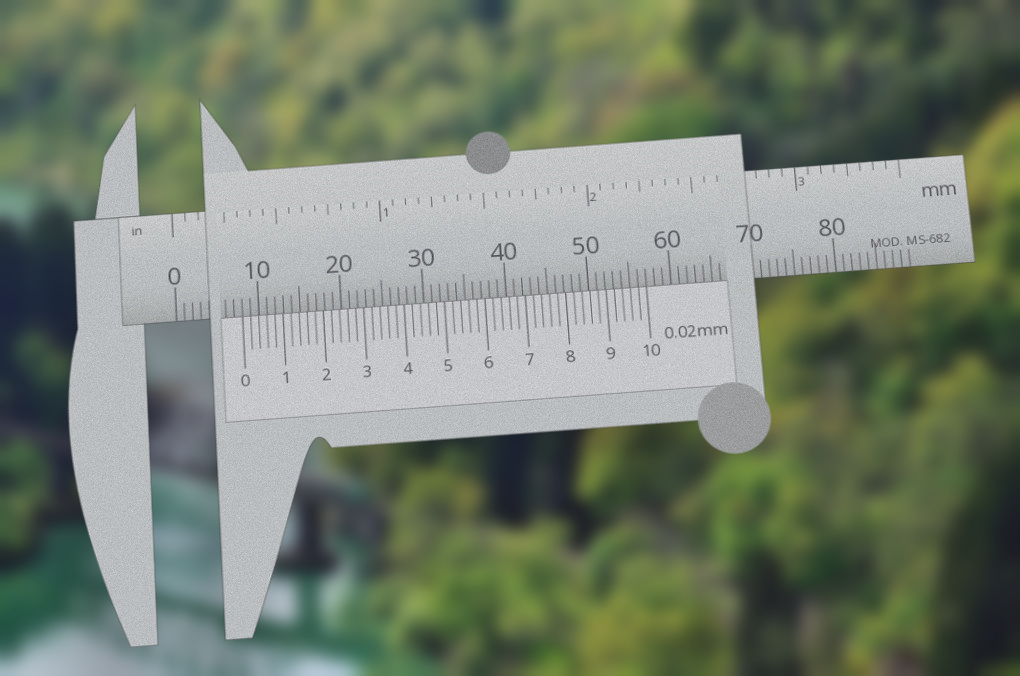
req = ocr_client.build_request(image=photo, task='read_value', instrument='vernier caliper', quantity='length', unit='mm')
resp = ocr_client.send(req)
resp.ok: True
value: 8.0 mm
